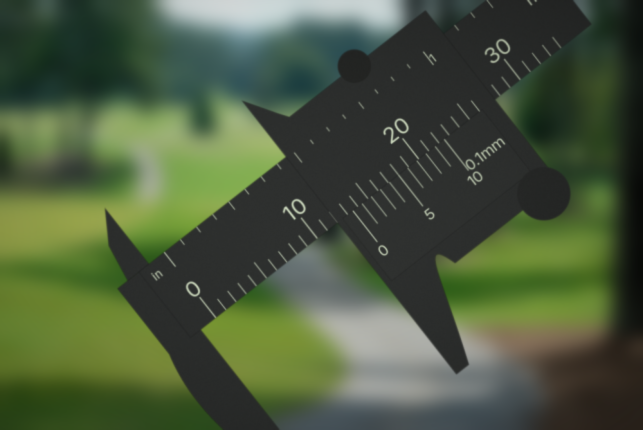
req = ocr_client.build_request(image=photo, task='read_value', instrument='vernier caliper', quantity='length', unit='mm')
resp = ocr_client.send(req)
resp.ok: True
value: 13.5 mm
